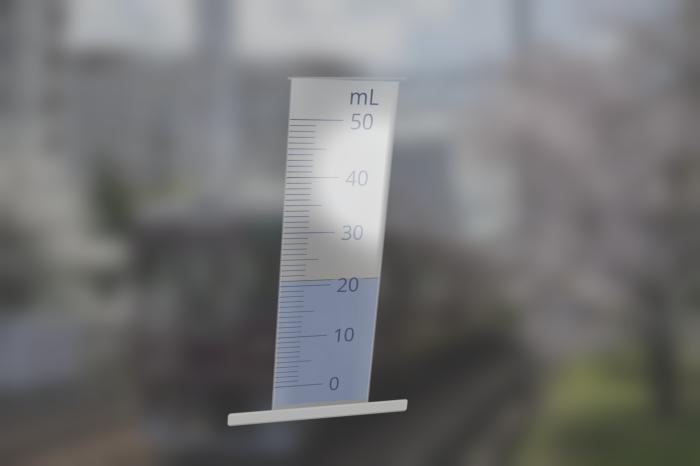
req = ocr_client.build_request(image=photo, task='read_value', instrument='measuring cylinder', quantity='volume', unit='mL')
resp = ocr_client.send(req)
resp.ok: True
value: 21 mL
